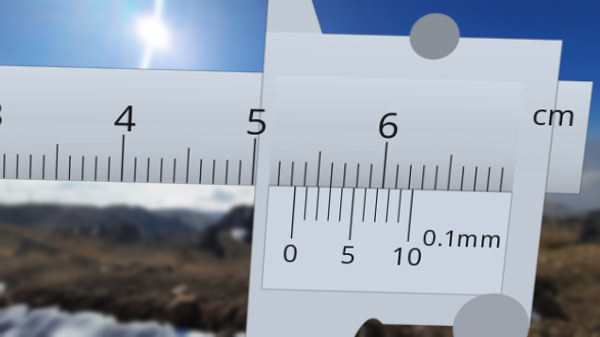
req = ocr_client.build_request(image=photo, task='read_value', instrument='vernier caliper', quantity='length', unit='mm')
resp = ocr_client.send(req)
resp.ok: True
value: 53.3 mm
